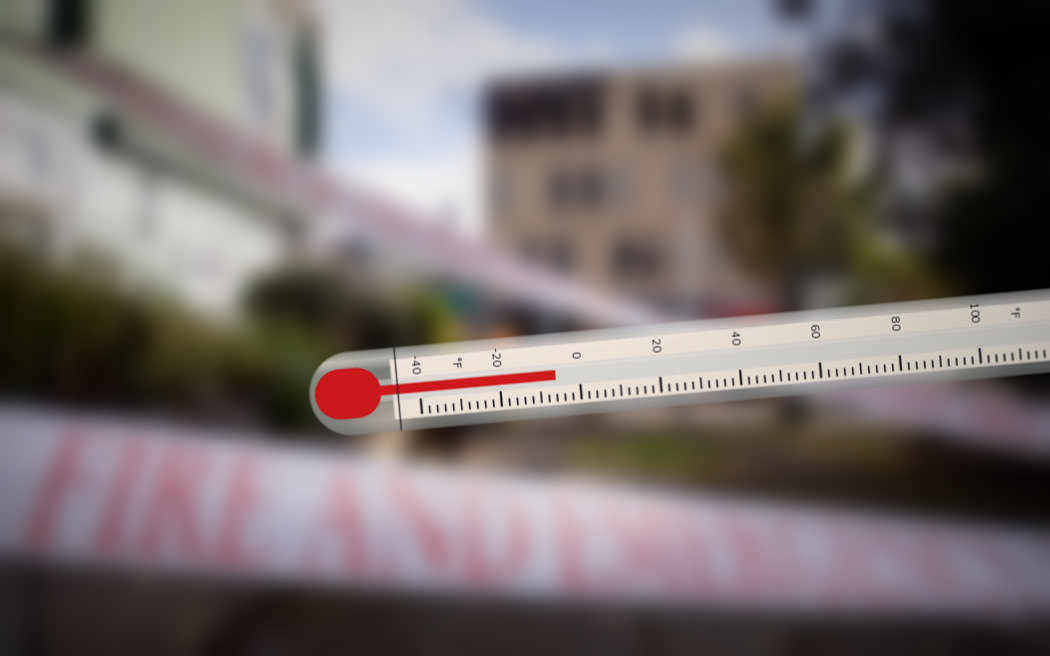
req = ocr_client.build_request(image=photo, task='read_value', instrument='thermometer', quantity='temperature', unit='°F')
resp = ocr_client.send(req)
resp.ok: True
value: -6 °F
